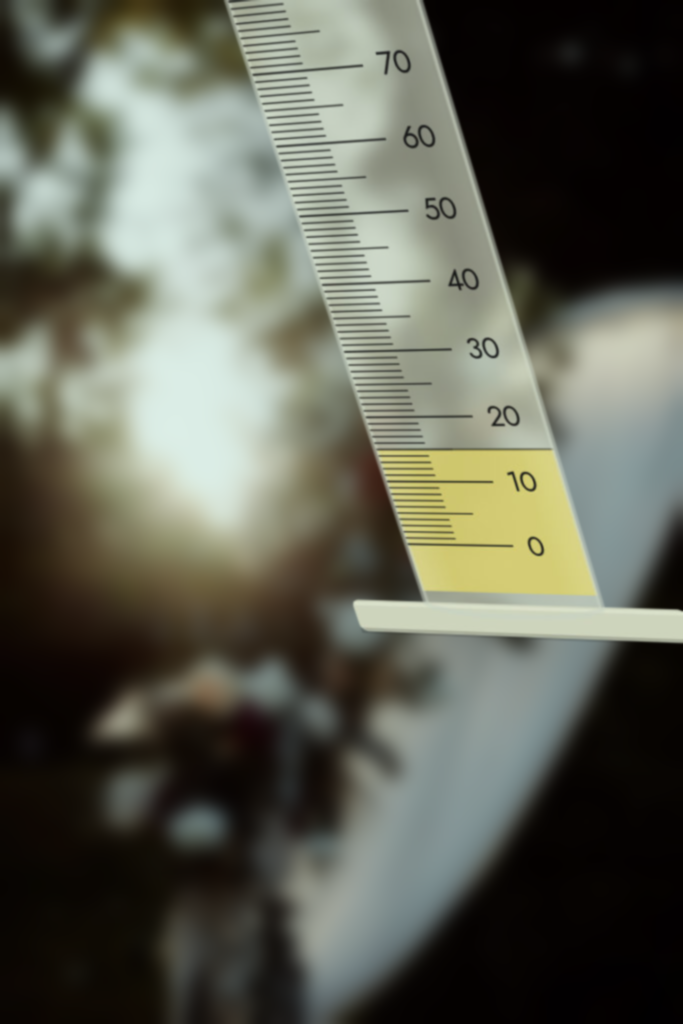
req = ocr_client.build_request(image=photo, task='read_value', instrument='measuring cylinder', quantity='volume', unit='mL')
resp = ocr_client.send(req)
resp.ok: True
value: 15 mL
